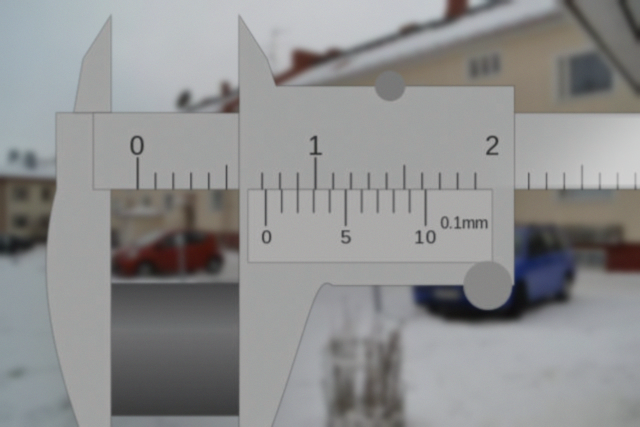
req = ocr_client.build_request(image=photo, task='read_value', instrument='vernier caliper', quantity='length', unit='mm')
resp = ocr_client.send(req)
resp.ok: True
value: 7.2 mm
